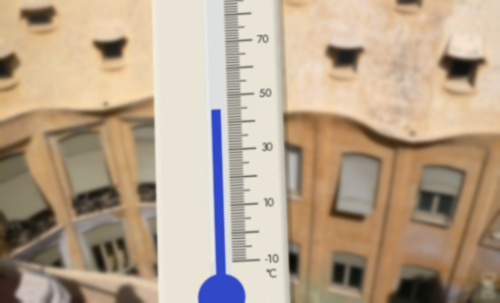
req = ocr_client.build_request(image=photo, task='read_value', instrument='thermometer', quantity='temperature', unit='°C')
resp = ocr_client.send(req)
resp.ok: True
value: 45 °C
